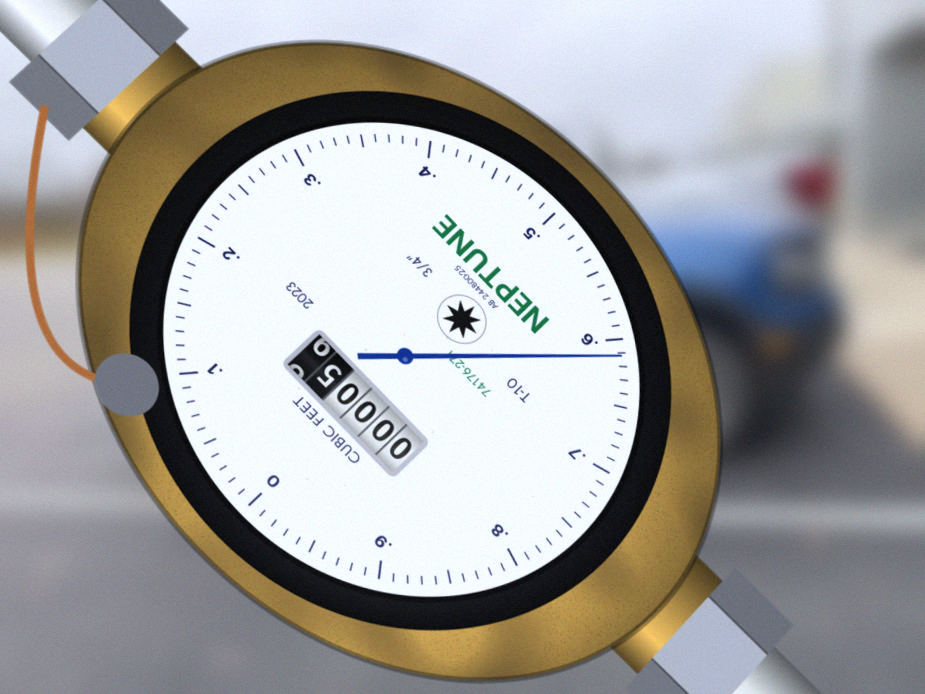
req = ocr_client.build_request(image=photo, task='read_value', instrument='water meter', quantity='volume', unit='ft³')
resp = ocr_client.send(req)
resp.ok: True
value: 58.61 ft³
